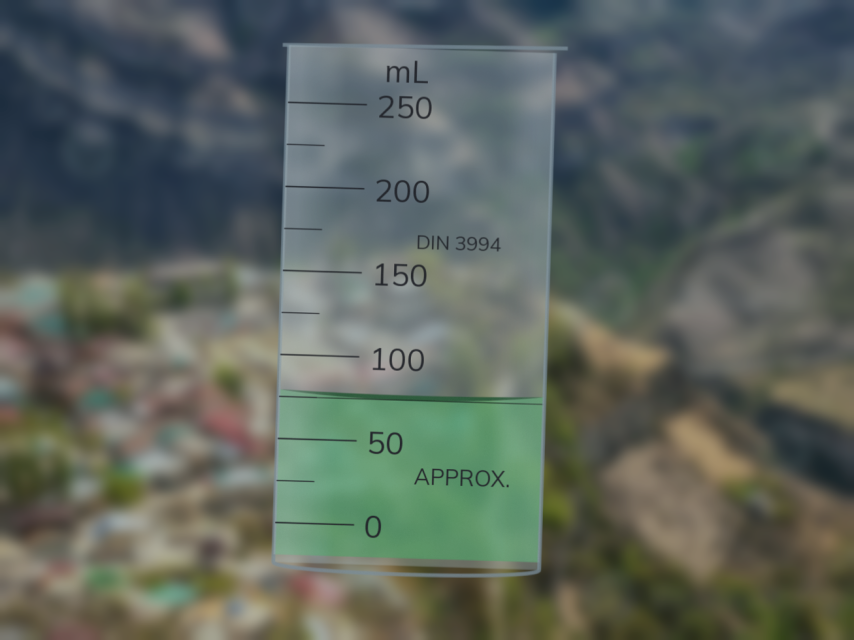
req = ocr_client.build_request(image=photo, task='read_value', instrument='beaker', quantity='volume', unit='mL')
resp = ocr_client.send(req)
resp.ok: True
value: 75 mL
